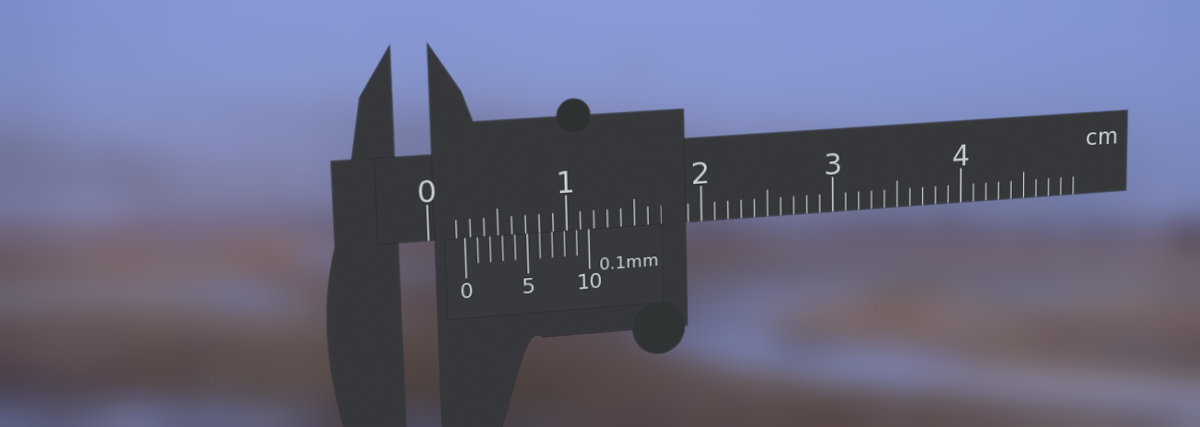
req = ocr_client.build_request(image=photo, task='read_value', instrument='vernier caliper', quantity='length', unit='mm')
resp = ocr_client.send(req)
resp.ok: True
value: 2.6 mm
